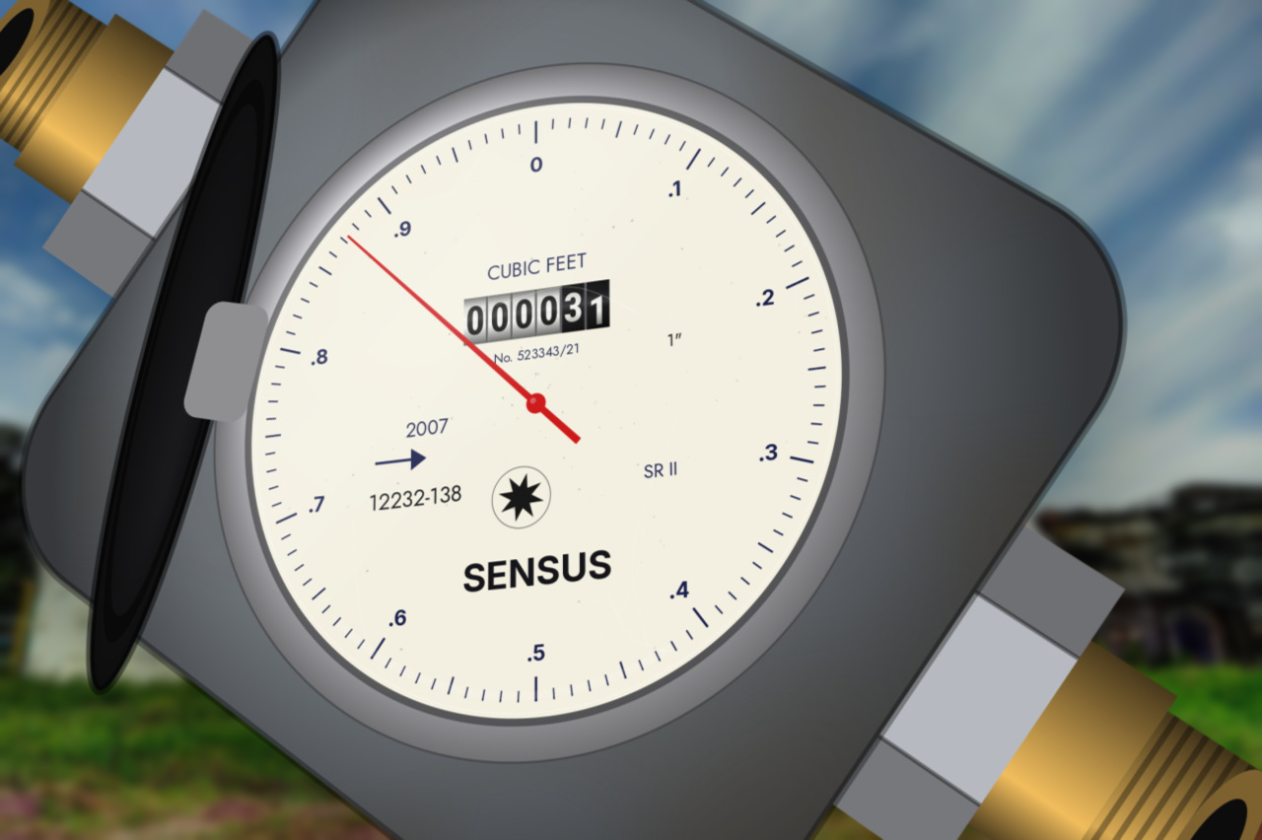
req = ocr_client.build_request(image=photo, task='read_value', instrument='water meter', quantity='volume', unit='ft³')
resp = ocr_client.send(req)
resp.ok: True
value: 30.87 ft³
